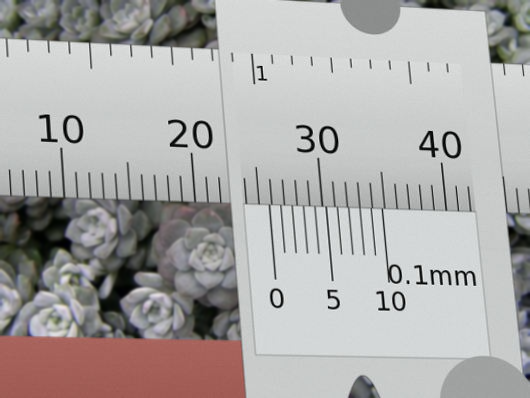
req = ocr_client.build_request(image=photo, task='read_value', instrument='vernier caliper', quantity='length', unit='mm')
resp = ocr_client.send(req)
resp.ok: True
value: 25.8 mm
